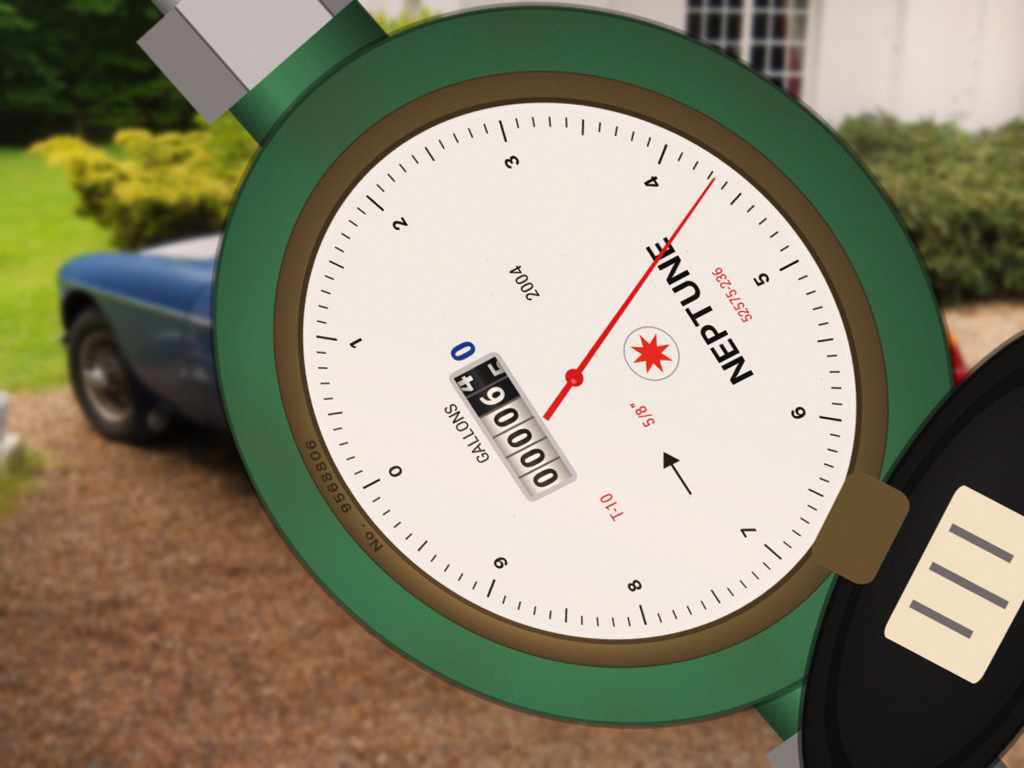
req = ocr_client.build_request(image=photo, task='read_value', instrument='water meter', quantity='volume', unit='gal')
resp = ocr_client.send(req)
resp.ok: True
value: 644.3 gal
